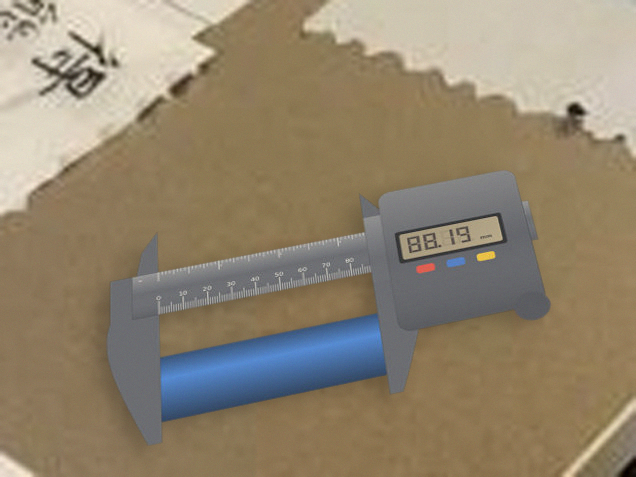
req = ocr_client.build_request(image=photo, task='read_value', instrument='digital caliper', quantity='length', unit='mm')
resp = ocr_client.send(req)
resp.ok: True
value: 88.19 mm
